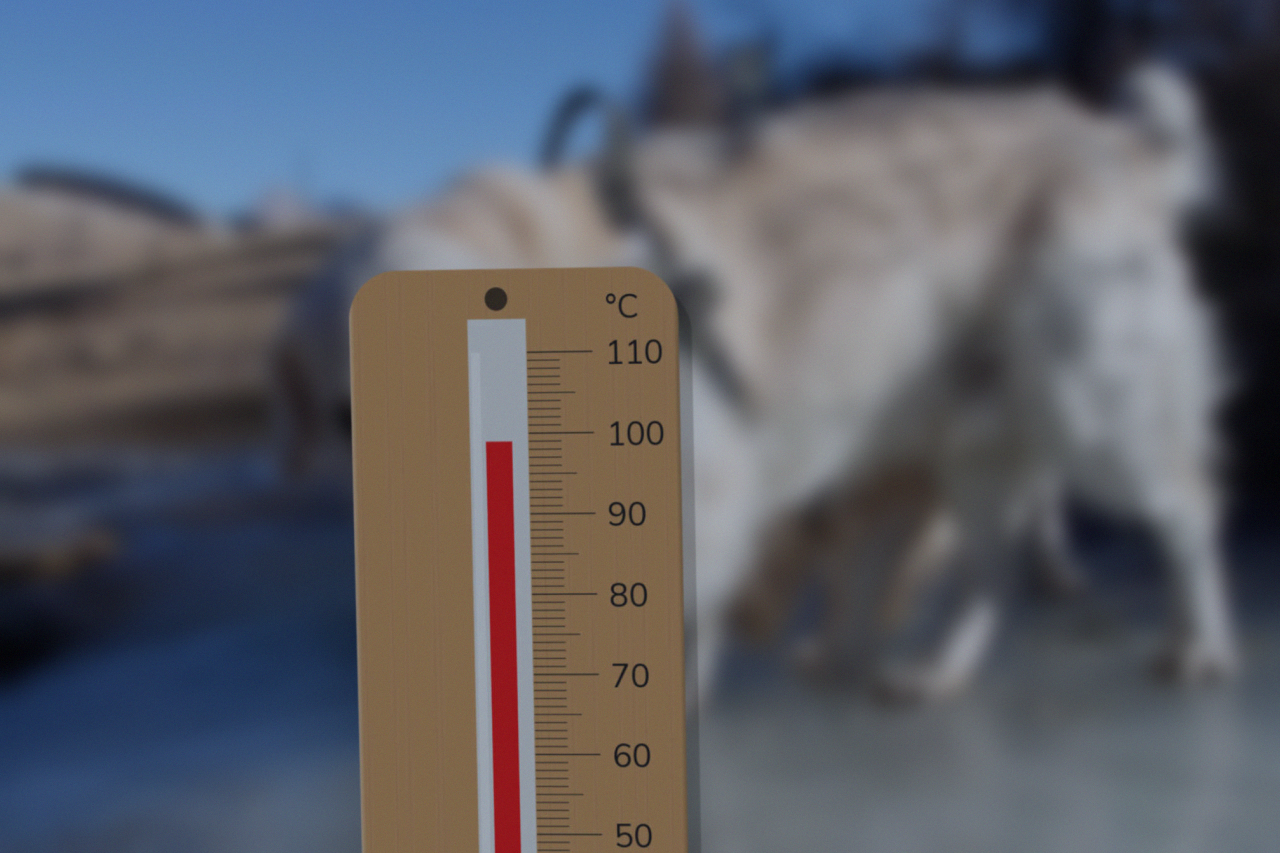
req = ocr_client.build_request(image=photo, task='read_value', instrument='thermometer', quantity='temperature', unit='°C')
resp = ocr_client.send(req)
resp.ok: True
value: 99 °C
